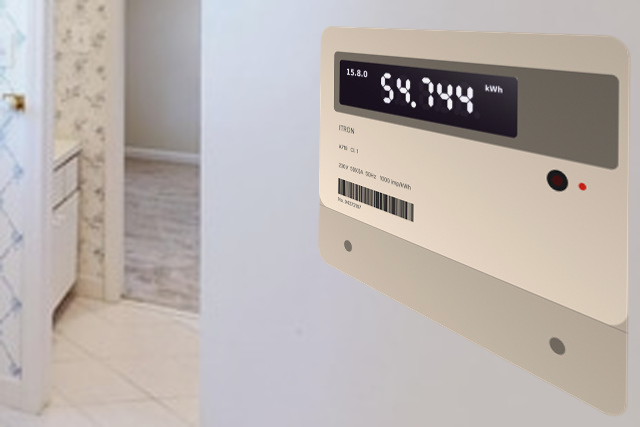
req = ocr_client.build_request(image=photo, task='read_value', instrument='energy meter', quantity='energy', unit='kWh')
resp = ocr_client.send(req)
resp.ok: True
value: 54.744 kWh
